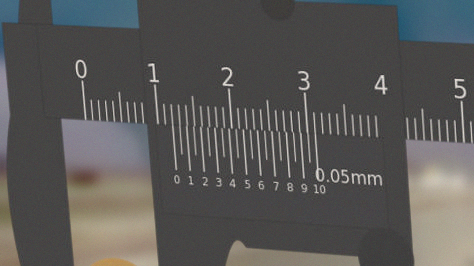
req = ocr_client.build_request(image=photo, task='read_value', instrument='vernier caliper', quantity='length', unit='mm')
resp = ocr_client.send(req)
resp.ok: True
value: 12.0 mm
